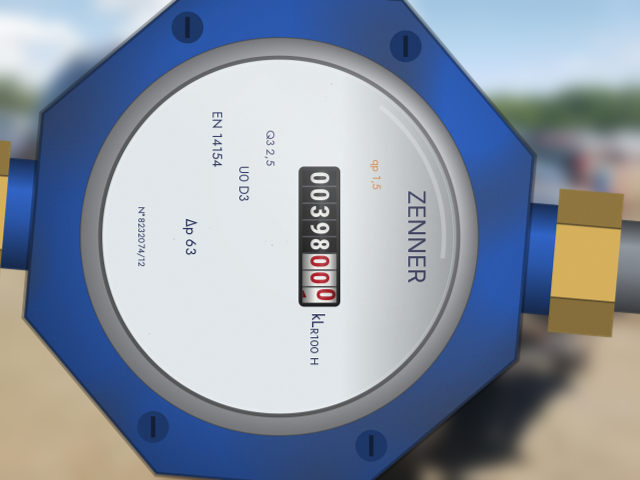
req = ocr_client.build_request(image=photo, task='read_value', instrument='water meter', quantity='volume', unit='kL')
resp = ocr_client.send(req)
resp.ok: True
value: 398.000 kL
